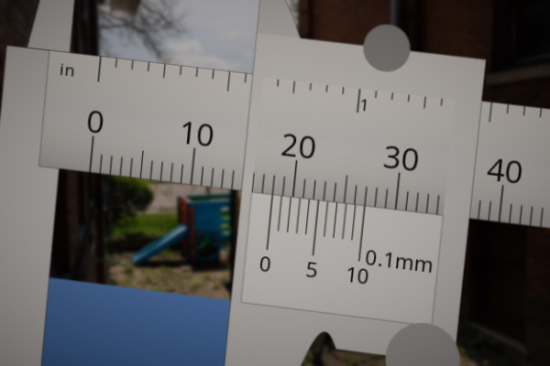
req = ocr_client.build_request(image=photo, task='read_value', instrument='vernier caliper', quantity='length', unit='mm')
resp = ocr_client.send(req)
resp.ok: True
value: 18.0 mm
